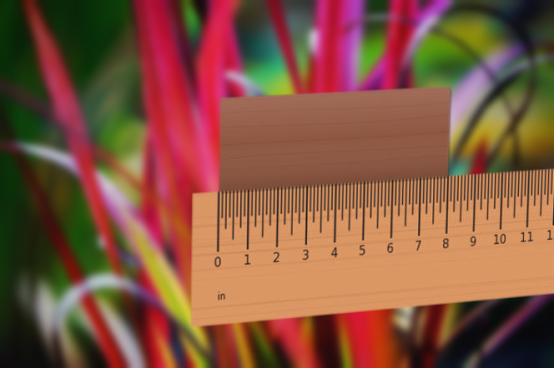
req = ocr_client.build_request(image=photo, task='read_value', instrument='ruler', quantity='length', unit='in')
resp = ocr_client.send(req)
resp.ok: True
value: 8 in
